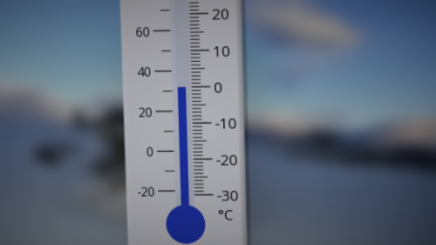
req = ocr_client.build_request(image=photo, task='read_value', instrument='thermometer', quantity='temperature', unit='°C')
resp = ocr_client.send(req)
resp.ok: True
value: 0 °C
